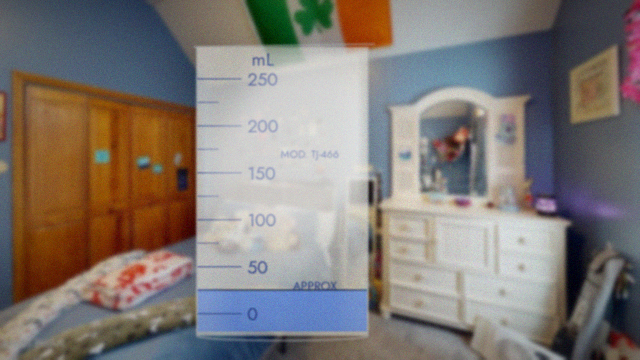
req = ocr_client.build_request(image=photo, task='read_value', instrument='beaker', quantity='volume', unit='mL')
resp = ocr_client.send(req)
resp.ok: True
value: 25 mL
